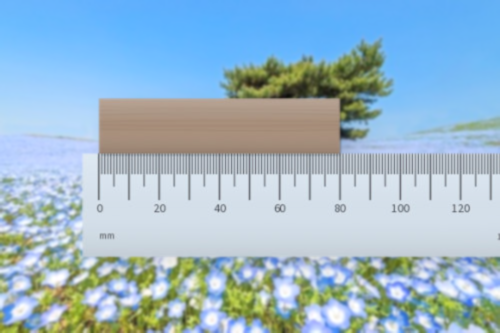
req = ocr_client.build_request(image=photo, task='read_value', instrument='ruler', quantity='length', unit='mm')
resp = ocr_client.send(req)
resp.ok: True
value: 80 mm
